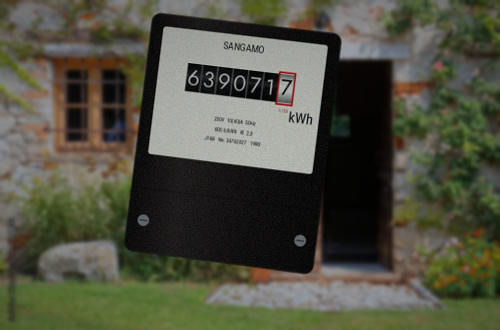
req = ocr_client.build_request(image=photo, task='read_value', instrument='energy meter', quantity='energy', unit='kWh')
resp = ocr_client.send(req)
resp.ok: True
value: 639071.7 kWh
